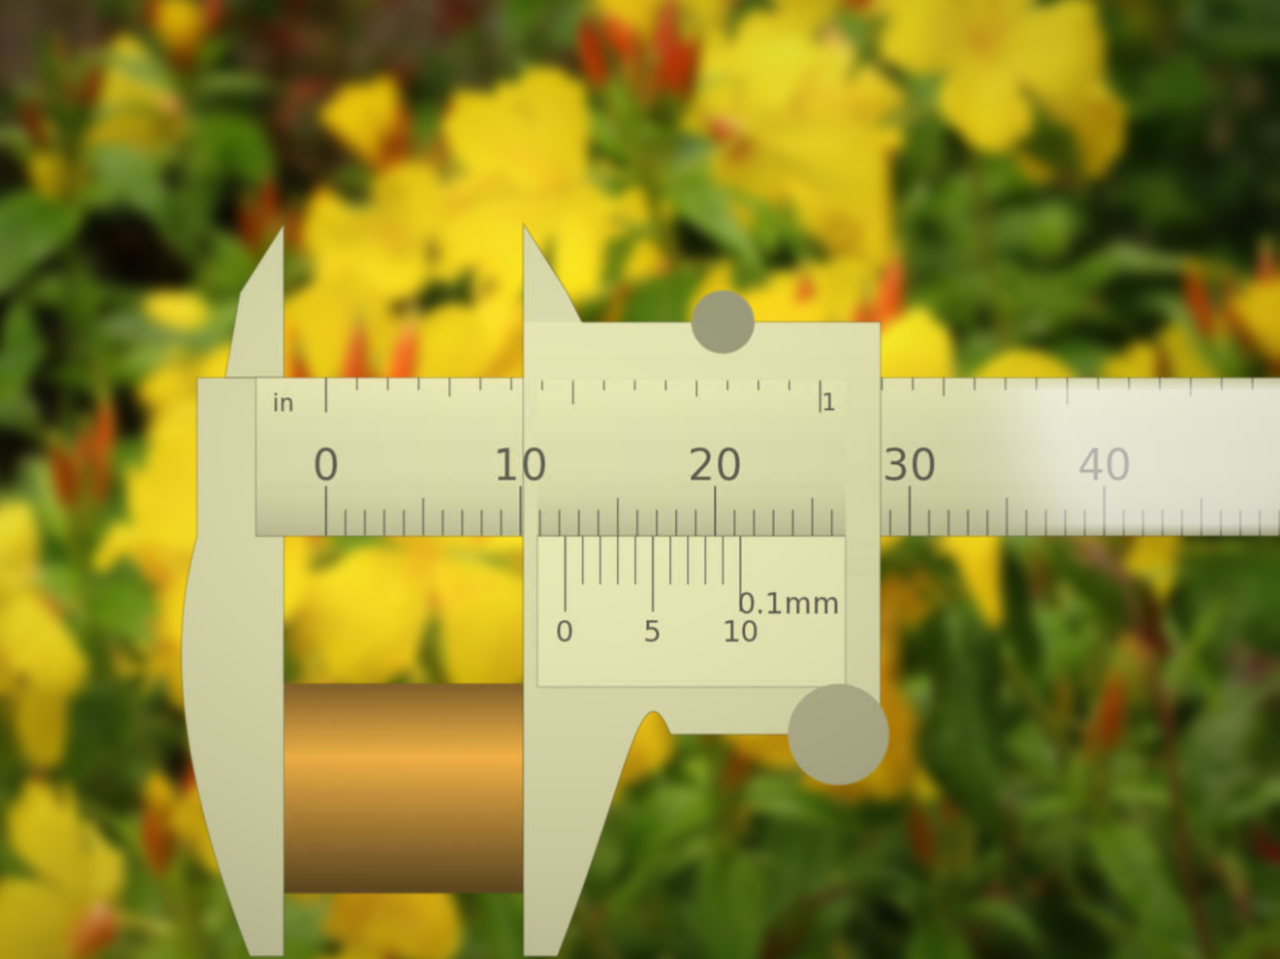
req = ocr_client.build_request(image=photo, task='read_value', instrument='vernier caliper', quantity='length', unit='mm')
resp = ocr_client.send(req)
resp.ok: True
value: 12.3 mm
